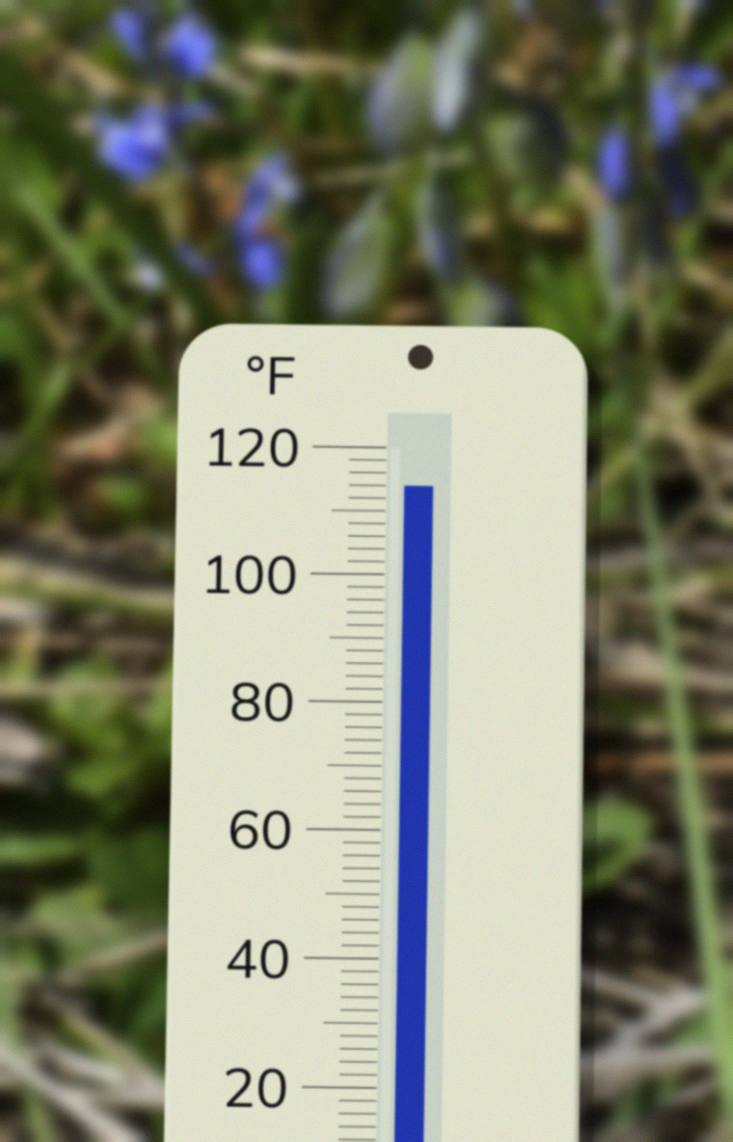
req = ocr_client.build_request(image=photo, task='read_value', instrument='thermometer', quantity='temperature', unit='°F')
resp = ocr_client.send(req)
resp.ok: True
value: 114 °F
